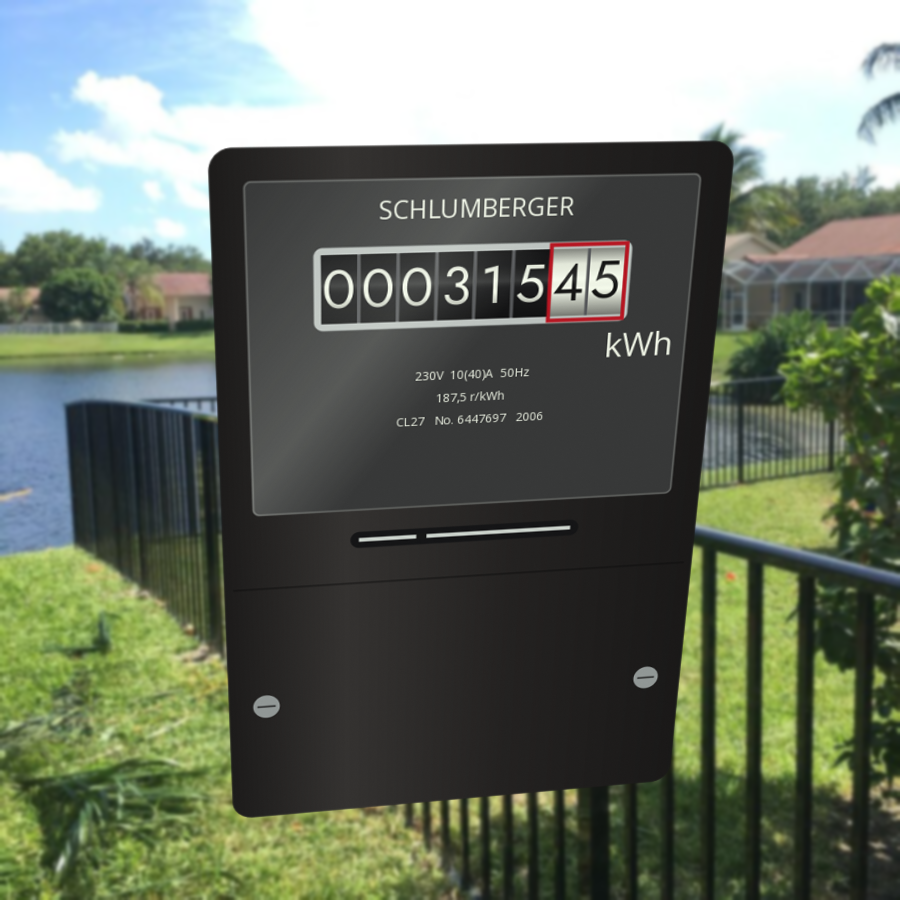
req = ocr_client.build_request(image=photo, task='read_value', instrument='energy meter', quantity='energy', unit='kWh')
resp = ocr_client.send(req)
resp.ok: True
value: 315.45 kWh
